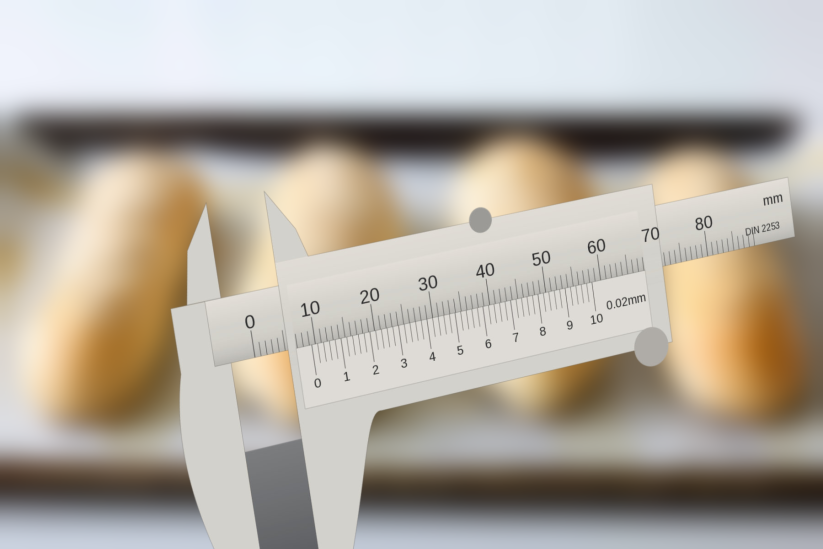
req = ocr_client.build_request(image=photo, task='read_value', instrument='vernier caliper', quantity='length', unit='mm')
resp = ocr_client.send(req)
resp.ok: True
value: 9.4 mm
